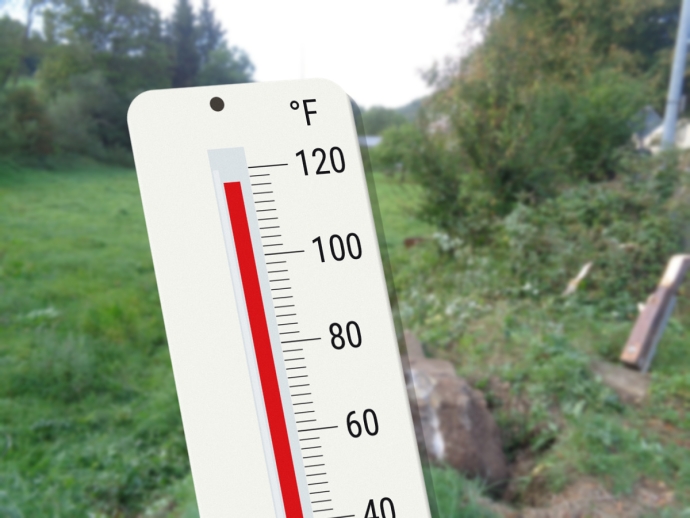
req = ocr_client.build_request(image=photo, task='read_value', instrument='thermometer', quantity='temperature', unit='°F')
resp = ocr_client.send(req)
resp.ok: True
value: 117 °F
